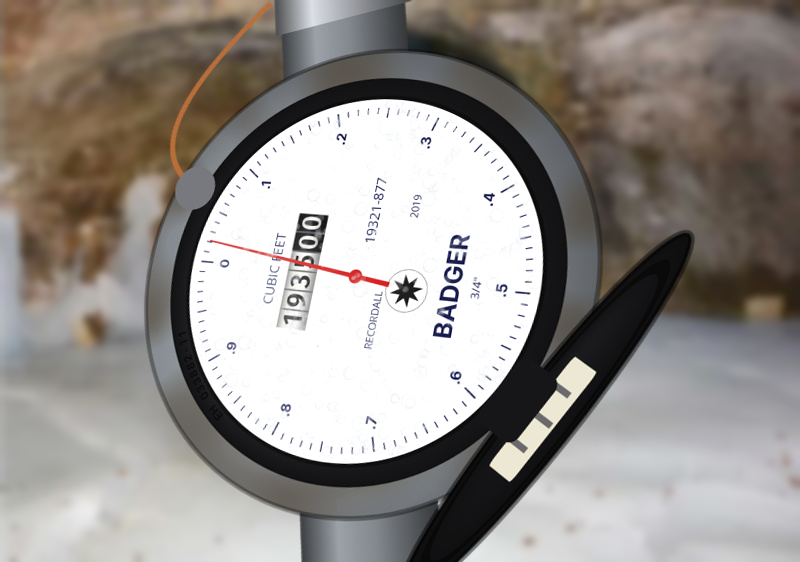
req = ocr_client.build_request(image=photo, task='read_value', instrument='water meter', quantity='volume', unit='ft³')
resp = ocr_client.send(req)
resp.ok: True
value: 193500.02 ft³
